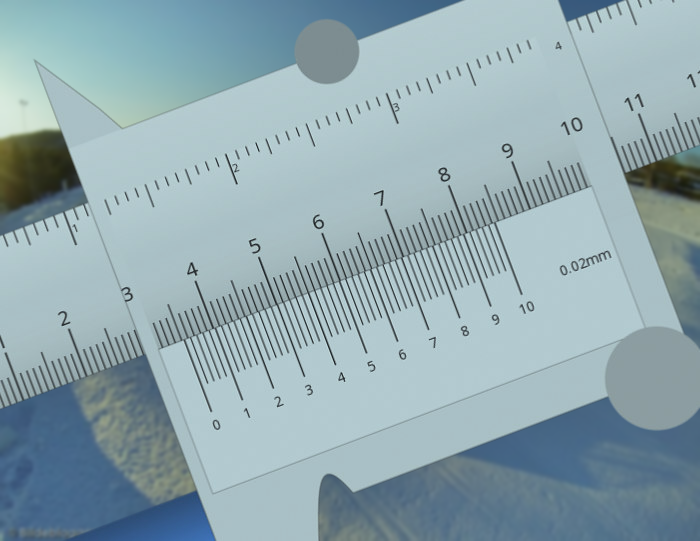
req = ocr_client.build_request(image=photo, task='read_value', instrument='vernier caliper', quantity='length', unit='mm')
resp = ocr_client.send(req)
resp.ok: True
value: 35.4 mm
